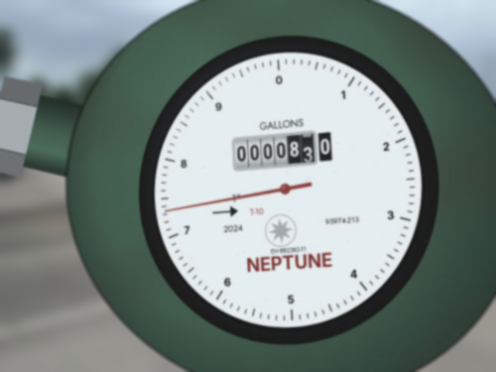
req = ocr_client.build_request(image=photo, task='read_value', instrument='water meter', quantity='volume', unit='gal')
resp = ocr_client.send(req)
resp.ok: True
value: 827.3 gal
